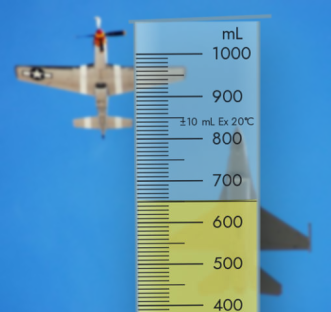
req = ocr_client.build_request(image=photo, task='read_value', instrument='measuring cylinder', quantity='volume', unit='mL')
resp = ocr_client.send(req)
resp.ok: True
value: 650 mL
